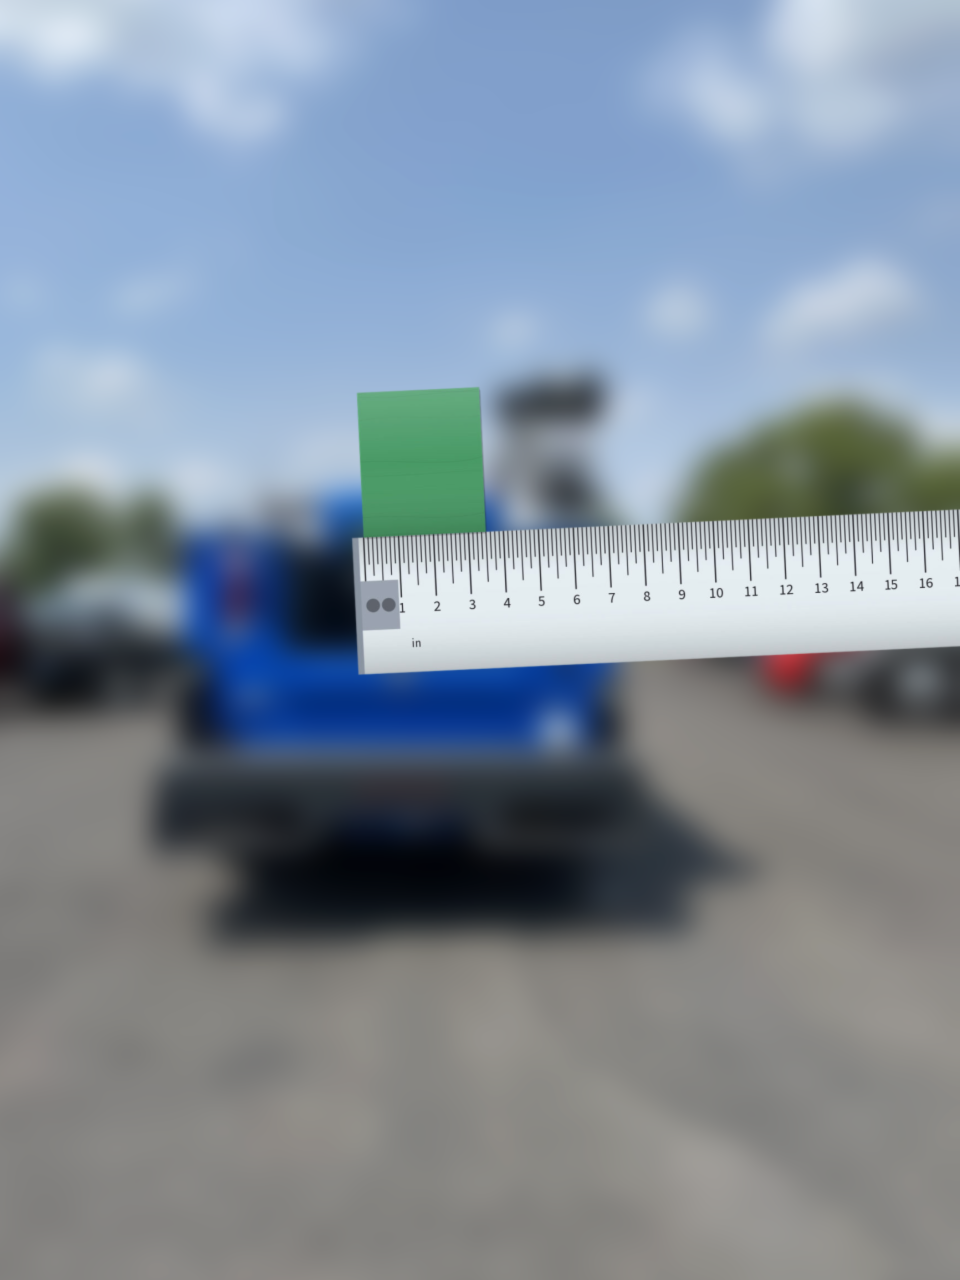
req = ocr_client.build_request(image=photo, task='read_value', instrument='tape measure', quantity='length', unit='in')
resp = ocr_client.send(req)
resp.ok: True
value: 3.5 in
